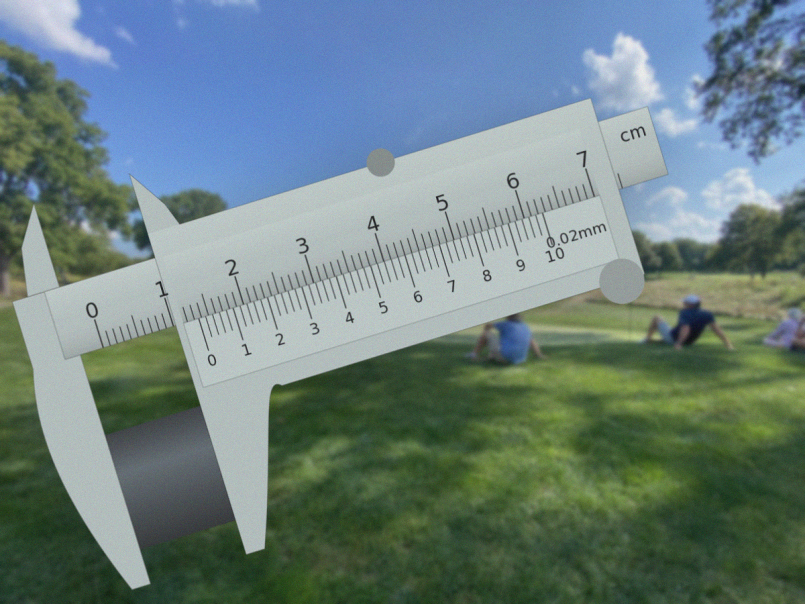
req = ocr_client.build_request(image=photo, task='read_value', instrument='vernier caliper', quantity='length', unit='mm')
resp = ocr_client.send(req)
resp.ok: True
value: 13.6 mm
